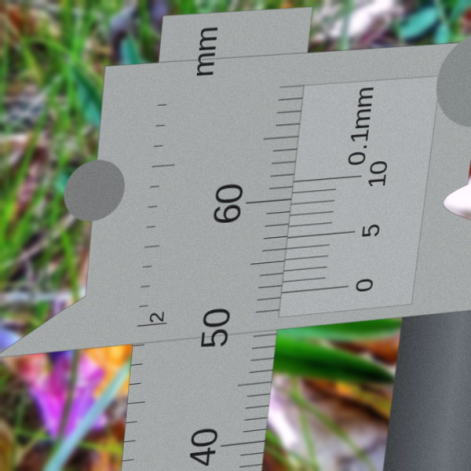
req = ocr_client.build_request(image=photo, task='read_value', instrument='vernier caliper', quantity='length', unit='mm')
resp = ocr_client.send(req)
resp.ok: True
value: 52.4 mm
